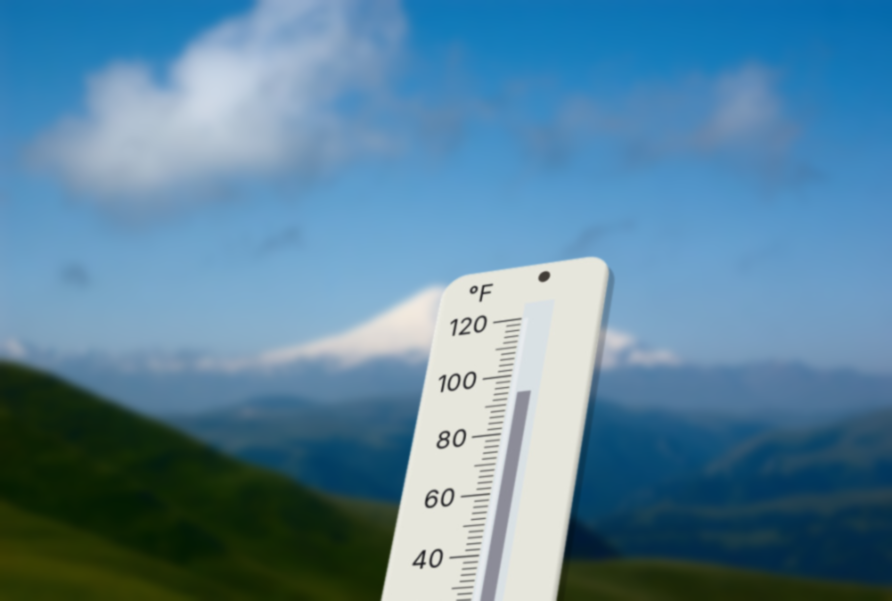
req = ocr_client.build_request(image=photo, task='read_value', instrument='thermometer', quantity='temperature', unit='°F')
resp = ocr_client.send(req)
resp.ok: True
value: 94 °F
